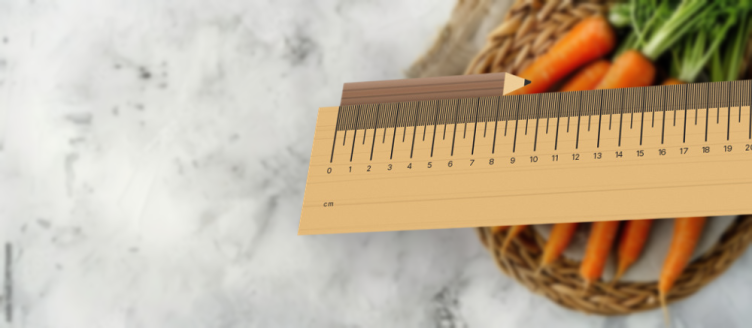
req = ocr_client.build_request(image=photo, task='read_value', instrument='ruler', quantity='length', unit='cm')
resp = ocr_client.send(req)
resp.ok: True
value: 9.5 cm
